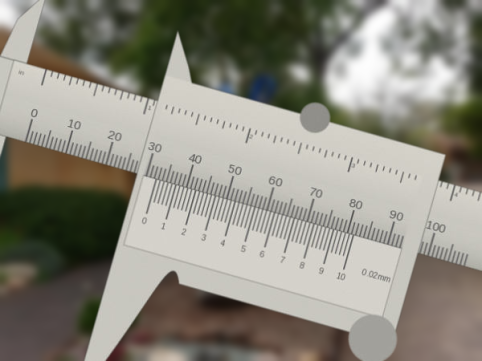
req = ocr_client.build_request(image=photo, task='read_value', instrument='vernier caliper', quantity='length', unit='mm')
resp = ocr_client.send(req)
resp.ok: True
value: 32.5 mm
